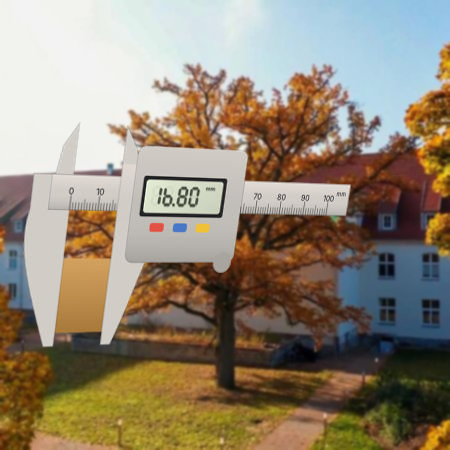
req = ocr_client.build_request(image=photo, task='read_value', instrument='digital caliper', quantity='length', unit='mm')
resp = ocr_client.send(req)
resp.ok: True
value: 16.80 mm
